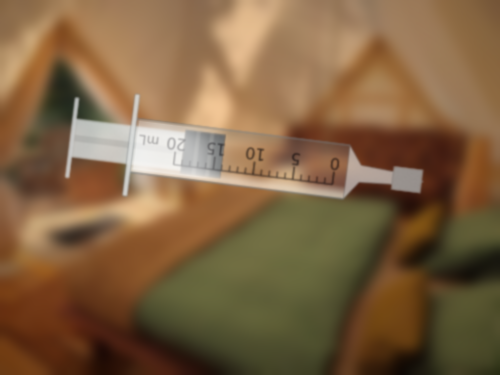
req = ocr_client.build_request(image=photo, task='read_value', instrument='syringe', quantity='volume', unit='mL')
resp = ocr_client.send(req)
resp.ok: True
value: 14 mL
